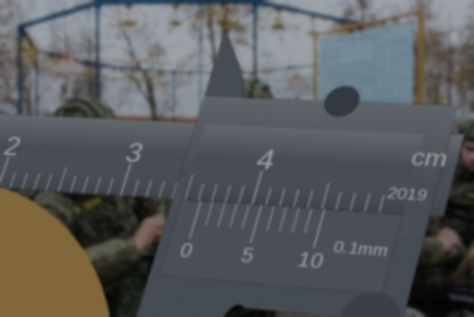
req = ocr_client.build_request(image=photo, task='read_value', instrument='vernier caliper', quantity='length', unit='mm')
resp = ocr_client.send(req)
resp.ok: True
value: 36.2 mm
